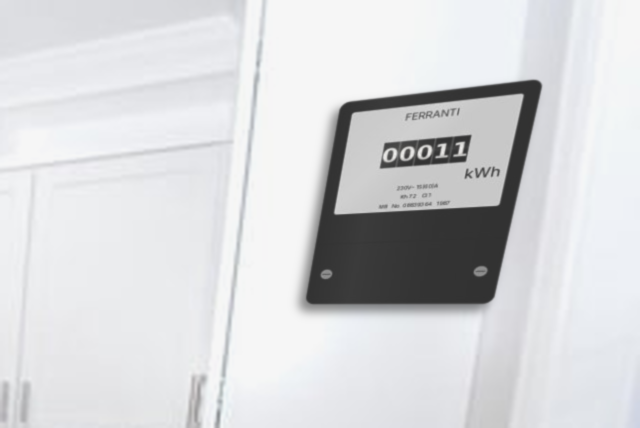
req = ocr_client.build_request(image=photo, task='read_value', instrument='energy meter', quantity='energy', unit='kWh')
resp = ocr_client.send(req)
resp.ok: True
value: 11 kWh
